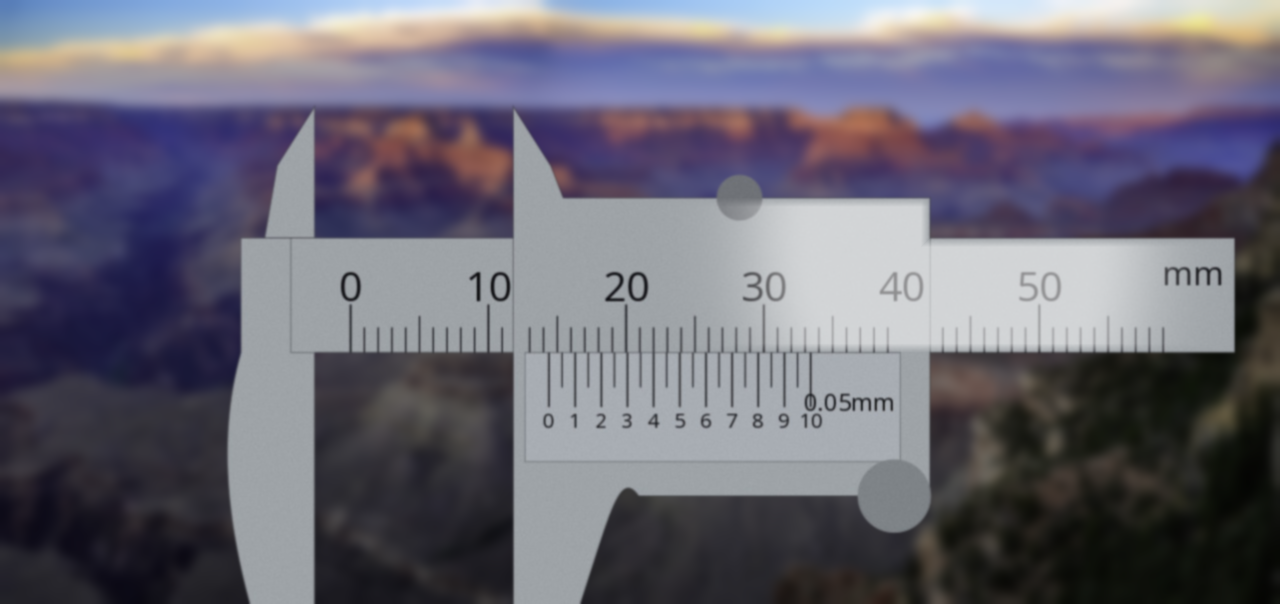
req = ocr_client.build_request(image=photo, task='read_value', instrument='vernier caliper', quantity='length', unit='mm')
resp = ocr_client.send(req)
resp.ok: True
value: 14.4 mm
